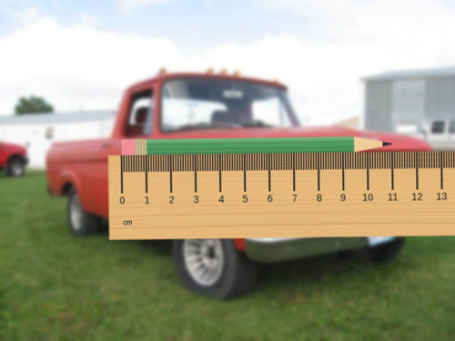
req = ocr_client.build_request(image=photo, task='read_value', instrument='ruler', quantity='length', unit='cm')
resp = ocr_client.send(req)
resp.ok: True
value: 11 cm
